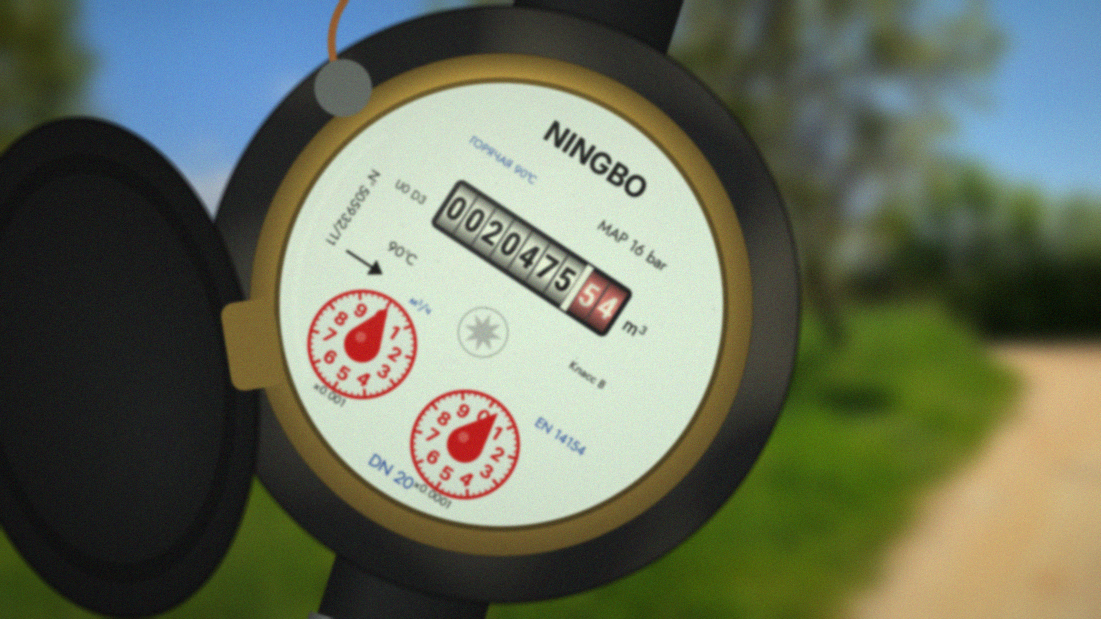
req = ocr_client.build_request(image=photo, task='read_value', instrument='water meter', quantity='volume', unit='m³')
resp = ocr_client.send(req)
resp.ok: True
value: 20475.5400 m³
